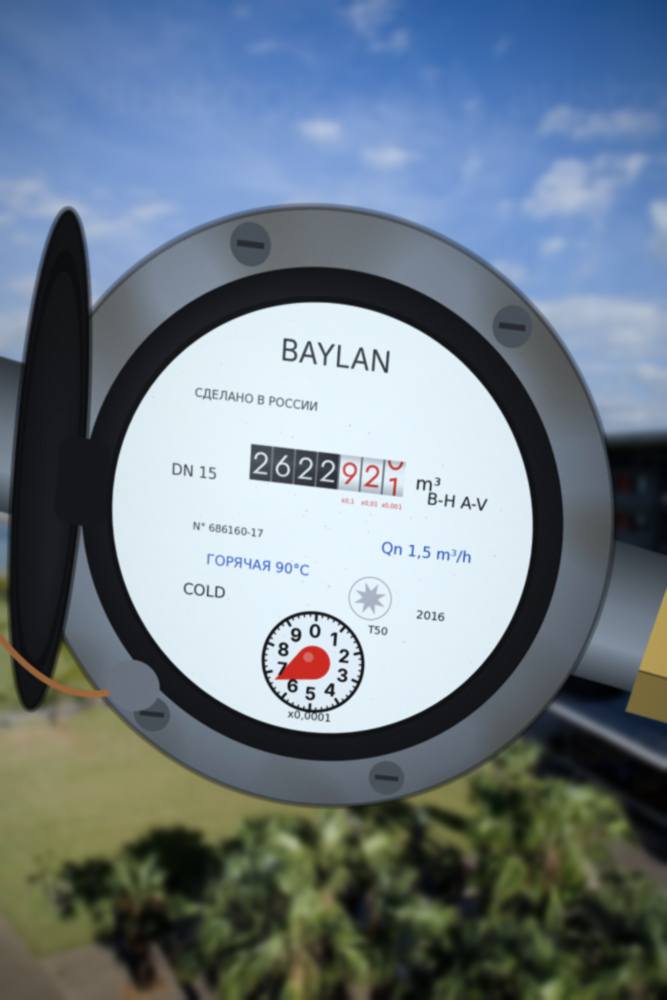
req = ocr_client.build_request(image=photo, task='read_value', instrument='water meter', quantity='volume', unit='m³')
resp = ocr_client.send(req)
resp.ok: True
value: 2622.9206 m³
